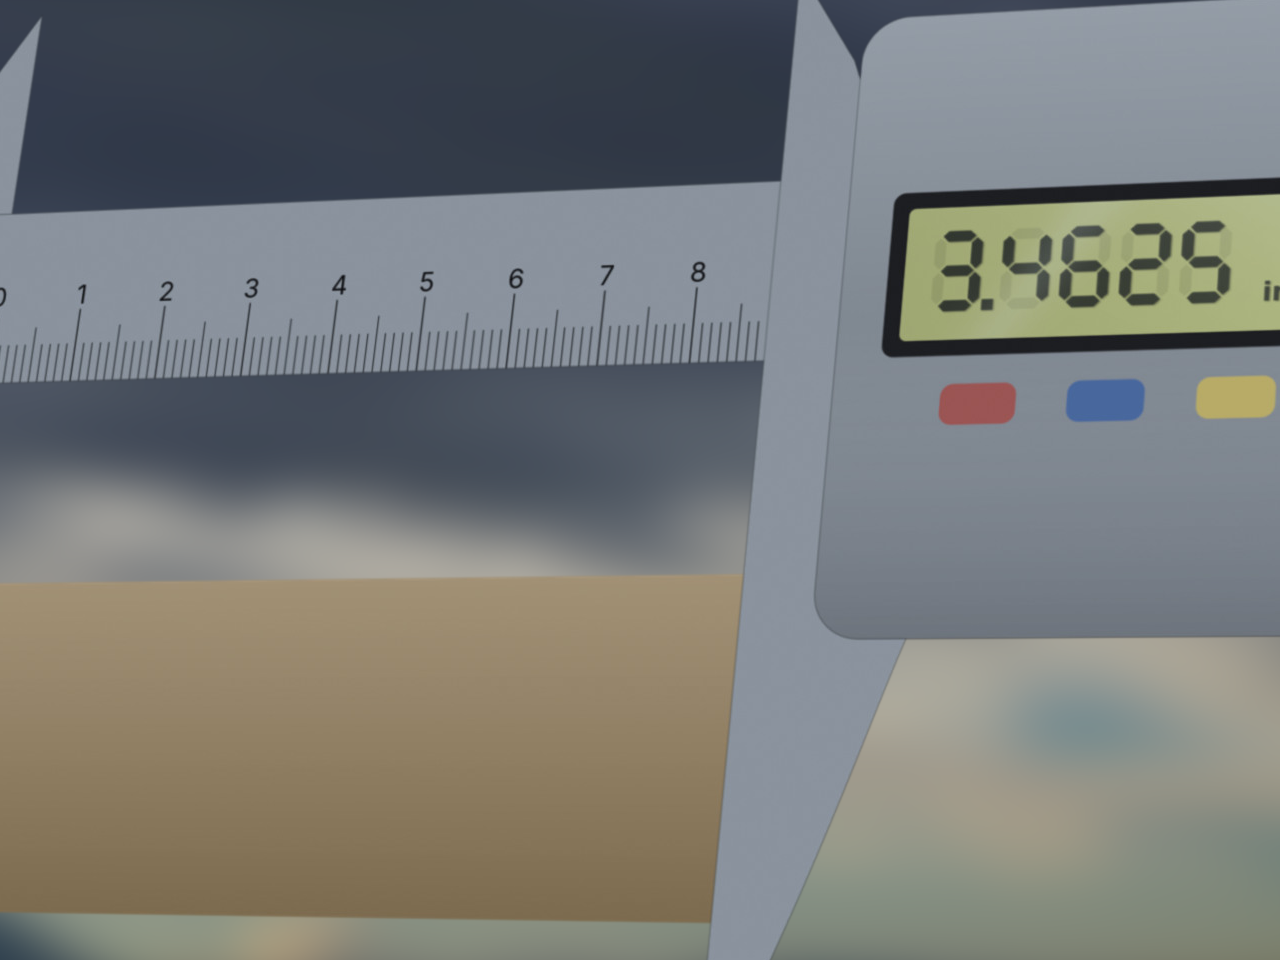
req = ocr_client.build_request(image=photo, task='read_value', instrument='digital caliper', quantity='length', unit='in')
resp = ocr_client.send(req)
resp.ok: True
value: 3.4625 in
